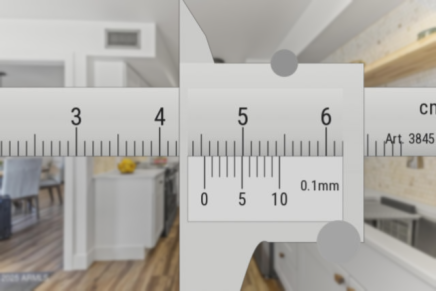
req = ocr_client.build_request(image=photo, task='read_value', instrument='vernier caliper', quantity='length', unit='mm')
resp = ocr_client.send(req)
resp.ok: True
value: 45.4 mm
